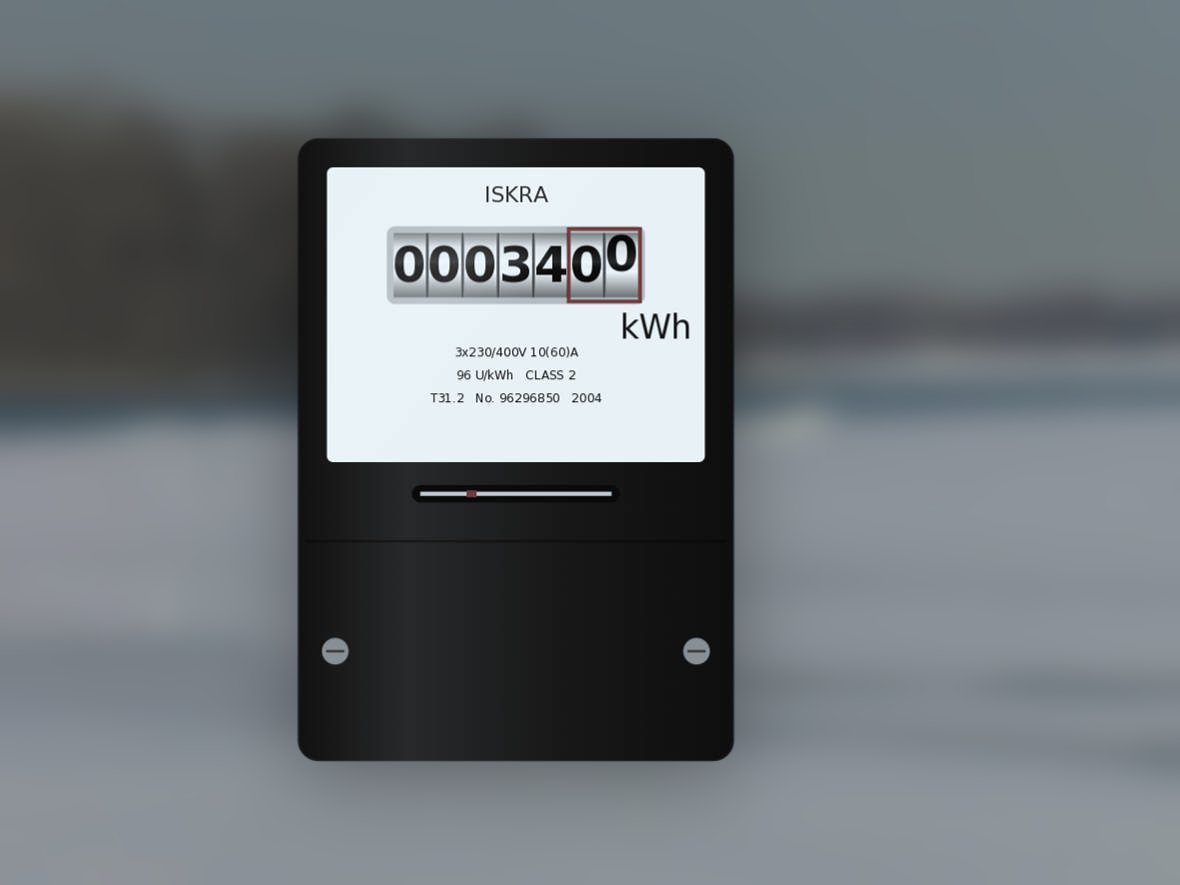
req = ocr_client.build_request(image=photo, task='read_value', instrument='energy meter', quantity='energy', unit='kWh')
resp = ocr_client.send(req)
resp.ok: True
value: 34.00 kWh
